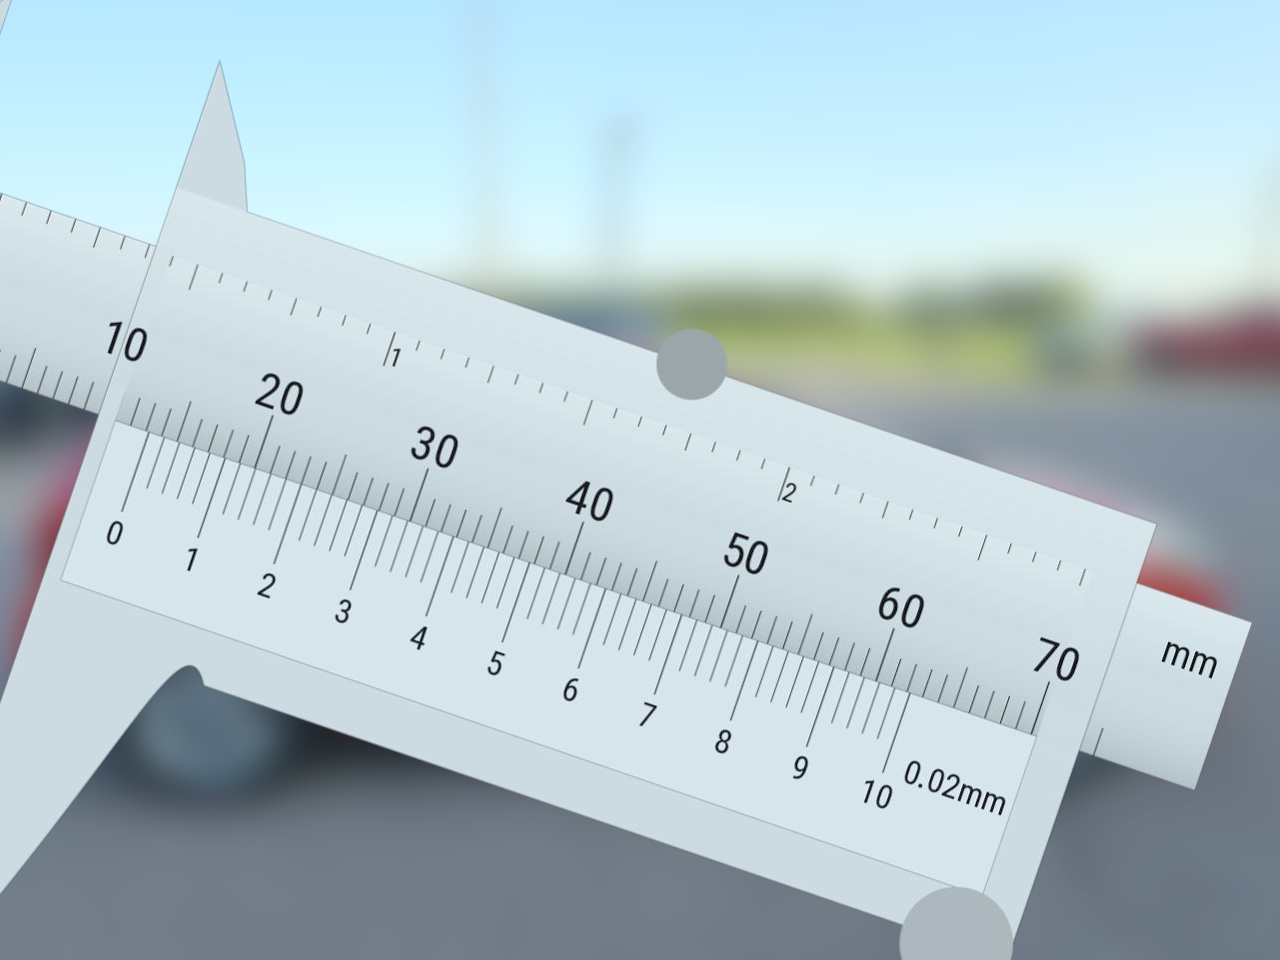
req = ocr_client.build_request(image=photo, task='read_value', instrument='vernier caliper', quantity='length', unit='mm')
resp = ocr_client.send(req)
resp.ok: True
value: 13.2 mm
